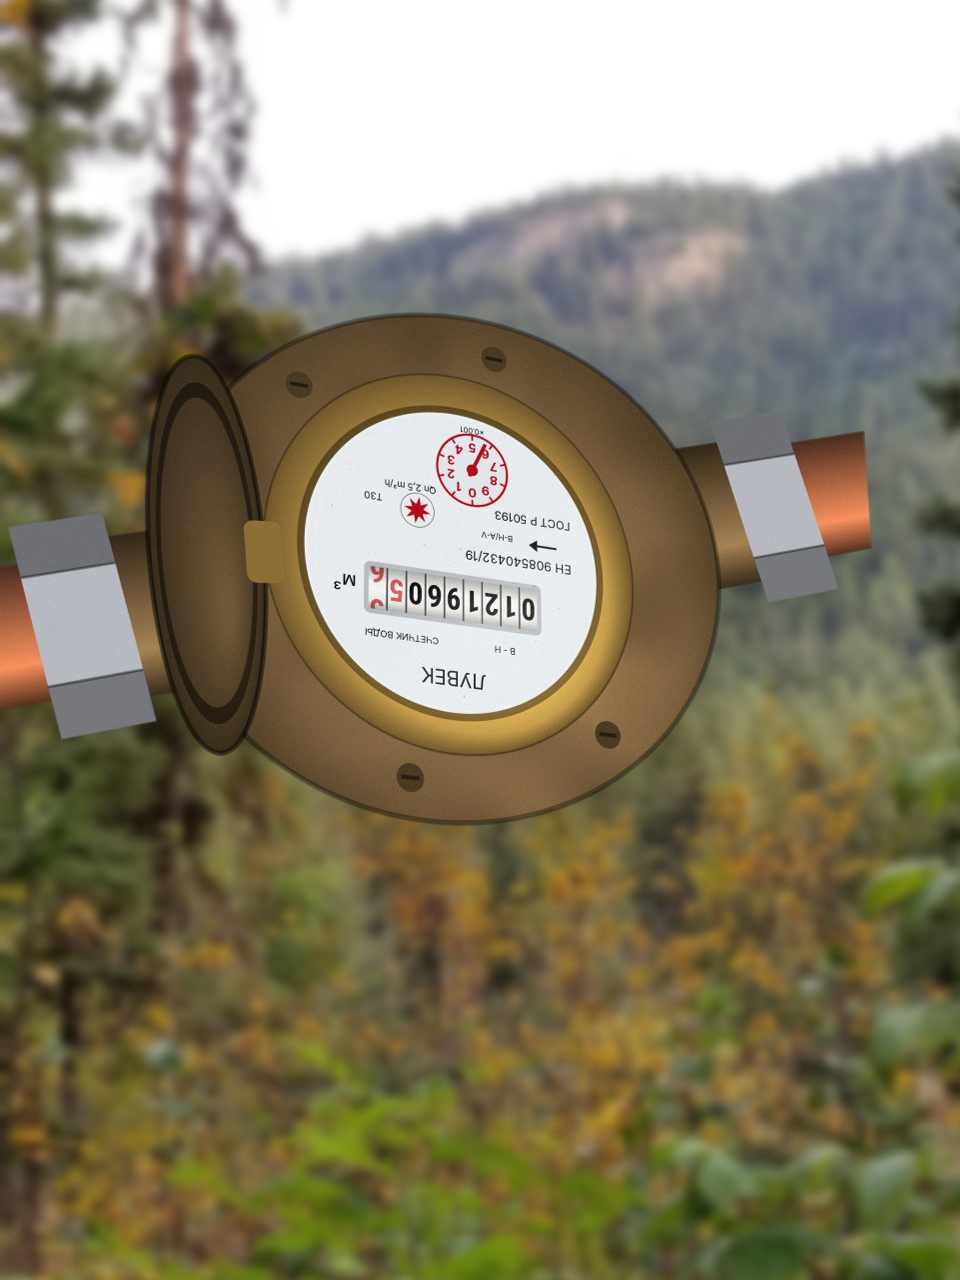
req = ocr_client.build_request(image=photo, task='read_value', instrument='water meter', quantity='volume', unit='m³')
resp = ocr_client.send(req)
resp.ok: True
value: 121960.555 m³
